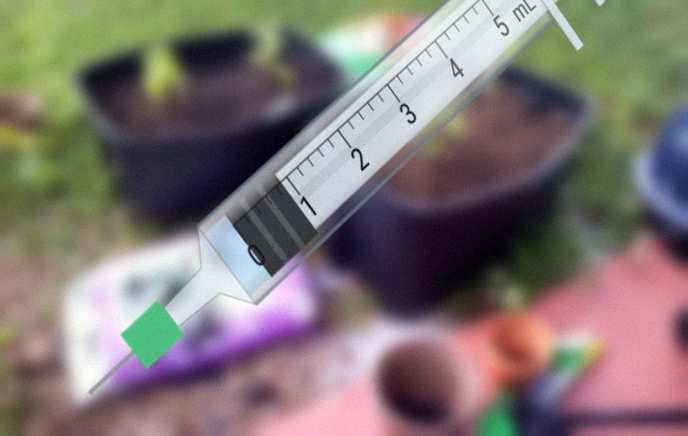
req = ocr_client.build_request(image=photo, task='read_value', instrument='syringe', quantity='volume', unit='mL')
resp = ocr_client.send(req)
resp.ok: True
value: 0 mL
